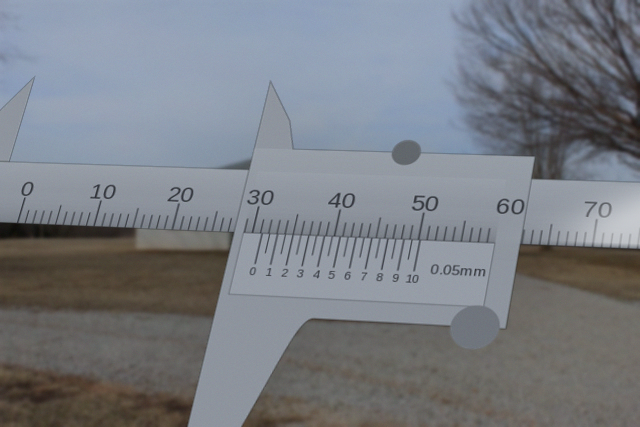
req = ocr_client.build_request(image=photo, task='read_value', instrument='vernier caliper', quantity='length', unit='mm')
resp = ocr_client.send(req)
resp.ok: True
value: 31.2 mm
